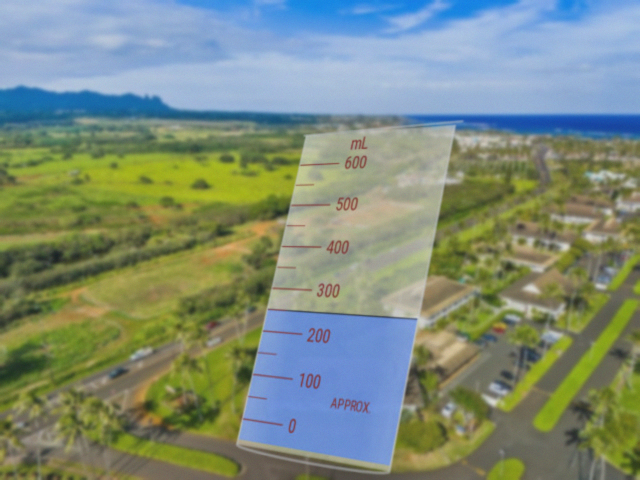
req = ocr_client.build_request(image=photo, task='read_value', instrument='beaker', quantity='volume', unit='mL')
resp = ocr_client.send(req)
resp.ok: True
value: 250 mL
